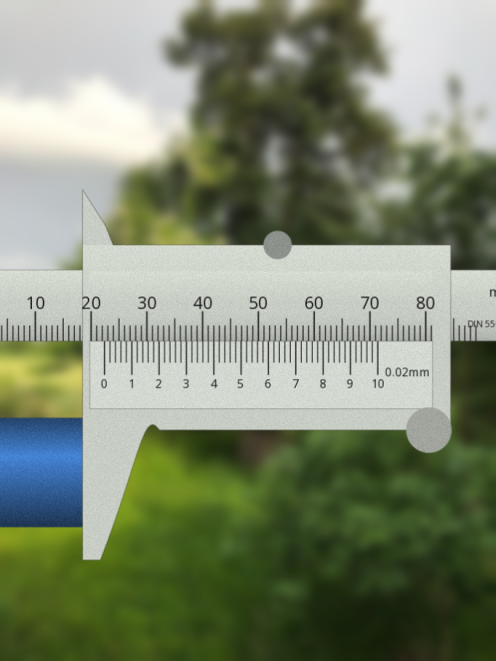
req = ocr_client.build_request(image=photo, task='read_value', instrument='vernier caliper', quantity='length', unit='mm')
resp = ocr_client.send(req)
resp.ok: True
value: 22.4 mm
